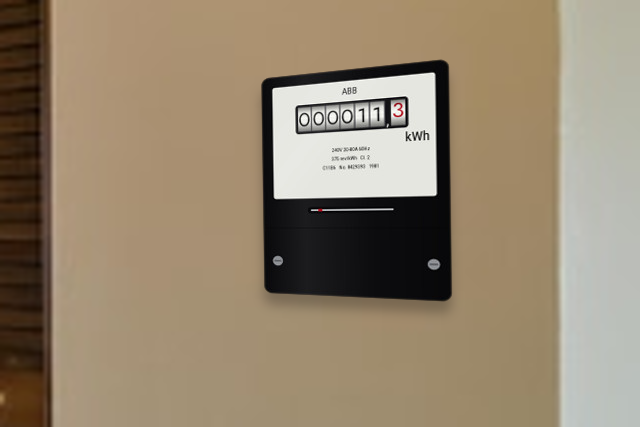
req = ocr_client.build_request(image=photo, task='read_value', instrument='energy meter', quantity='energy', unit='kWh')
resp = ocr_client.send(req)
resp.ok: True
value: 11.3 kWh
